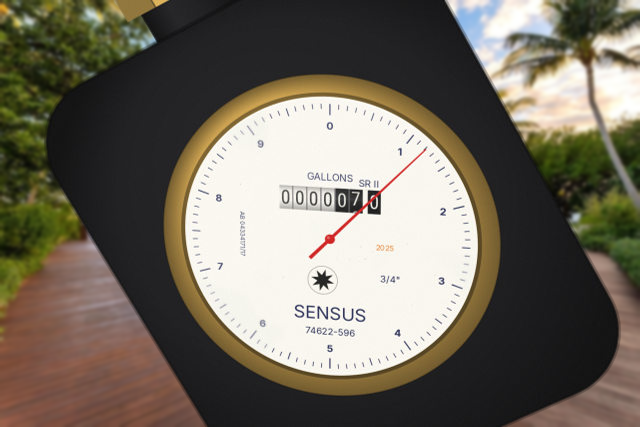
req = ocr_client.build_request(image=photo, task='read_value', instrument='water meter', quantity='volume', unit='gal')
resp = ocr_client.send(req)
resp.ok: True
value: 71.2 gal
